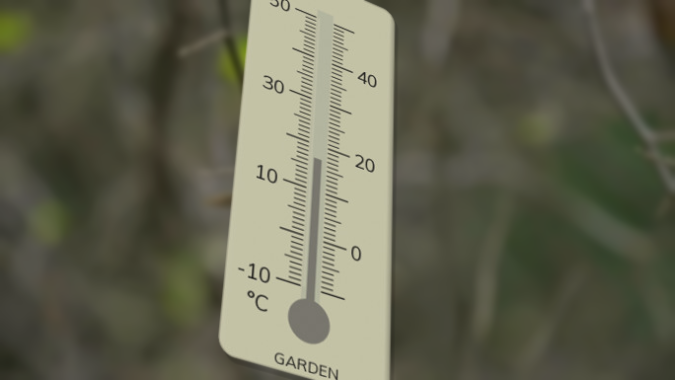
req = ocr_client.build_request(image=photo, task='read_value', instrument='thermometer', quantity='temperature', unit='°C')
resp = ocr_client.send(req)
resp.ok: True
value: 17 °C
